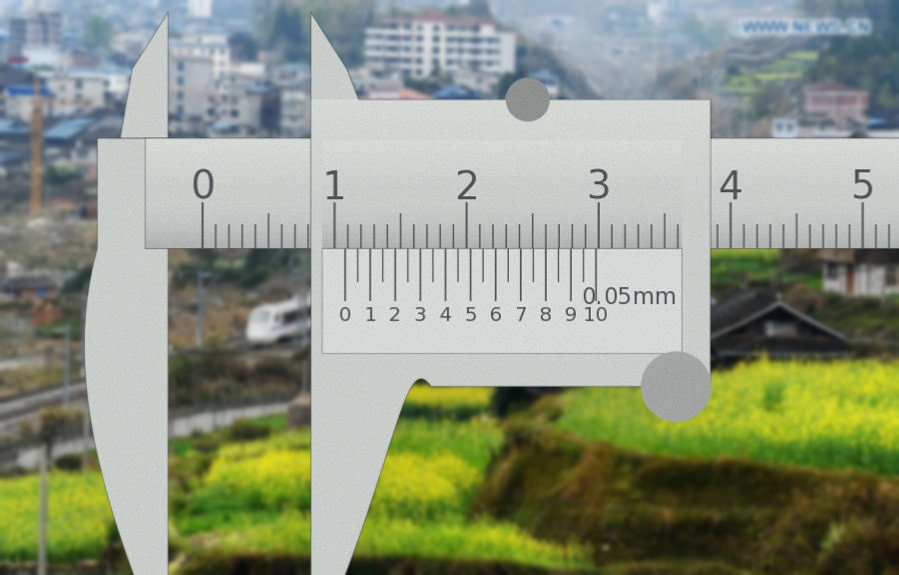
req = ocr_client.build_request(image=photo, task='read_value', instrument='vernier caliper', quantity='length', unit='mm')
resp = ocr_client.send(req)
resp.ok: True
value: 10.8 mm
